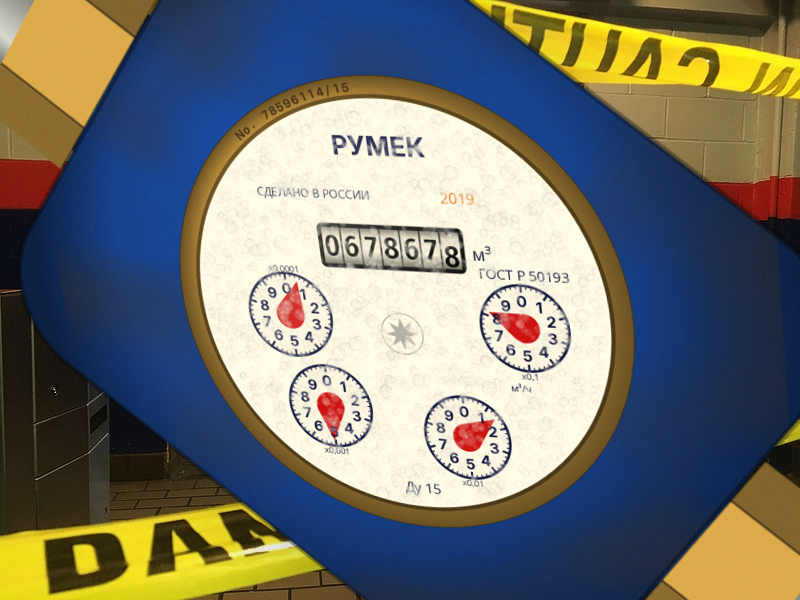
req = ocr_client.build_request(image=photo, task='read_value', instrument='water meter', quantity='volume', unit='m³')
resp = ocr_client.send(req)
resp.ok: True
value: 678677.8150 m³
